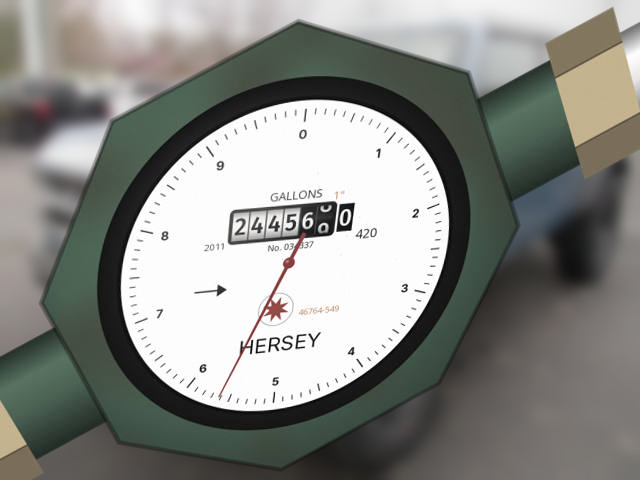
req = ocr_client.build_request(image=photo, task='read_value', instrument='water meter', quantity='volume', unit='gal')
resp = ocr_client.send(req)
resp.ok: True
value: 2445685.6 gal
